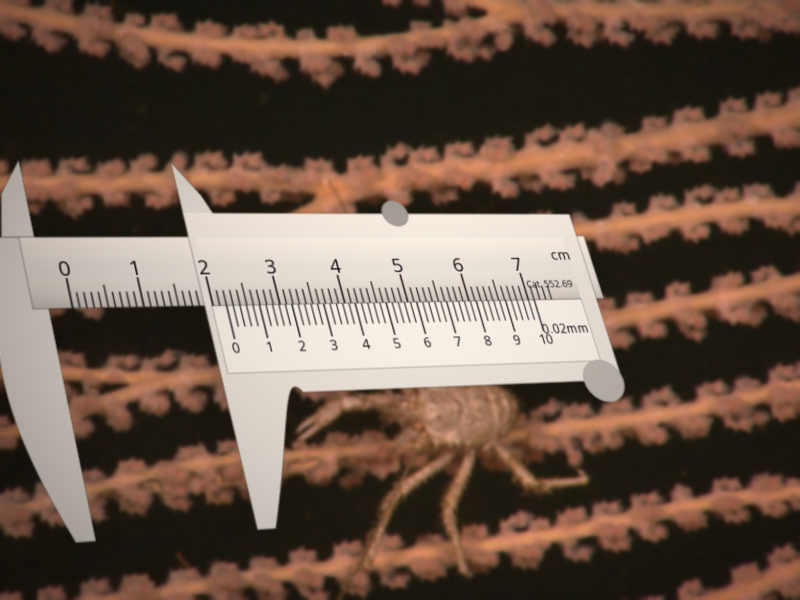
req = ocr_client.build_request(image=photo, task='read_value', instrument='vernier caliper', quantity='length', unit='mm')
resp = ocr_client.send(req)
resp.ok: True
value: 22.0 mm
